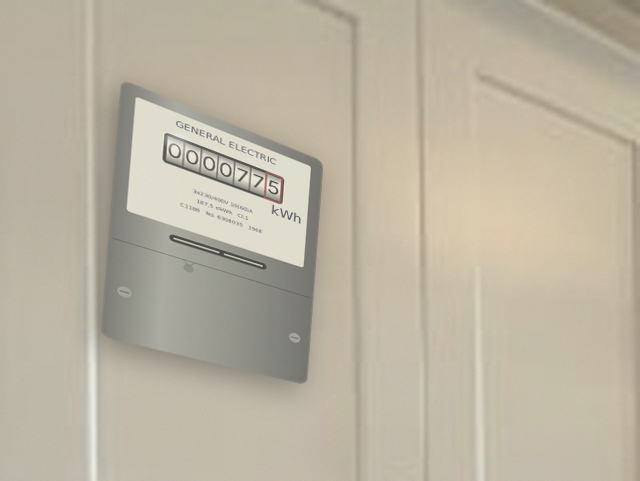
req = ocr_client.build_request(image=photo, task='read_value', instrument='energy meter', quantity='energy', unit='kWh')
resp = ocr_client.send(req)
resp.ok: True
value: 77.5 kWh
